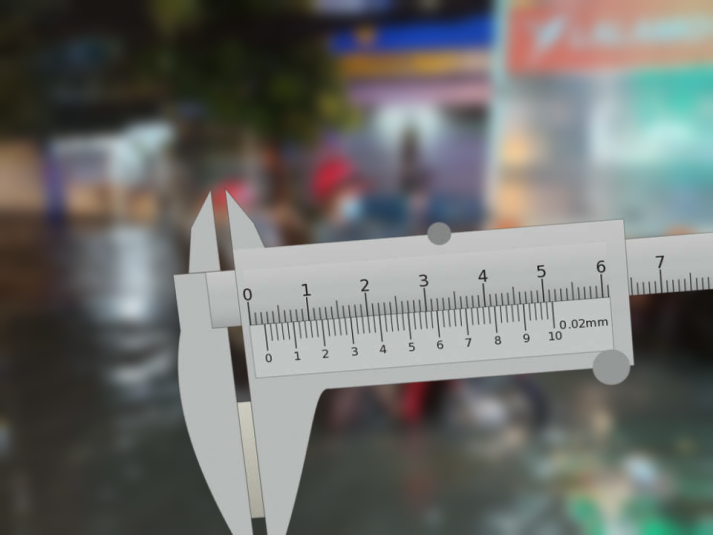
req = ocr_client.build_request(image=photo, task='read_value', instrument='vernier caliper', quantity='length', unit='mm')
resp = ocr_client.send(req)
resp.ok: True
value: 2.4 mm
